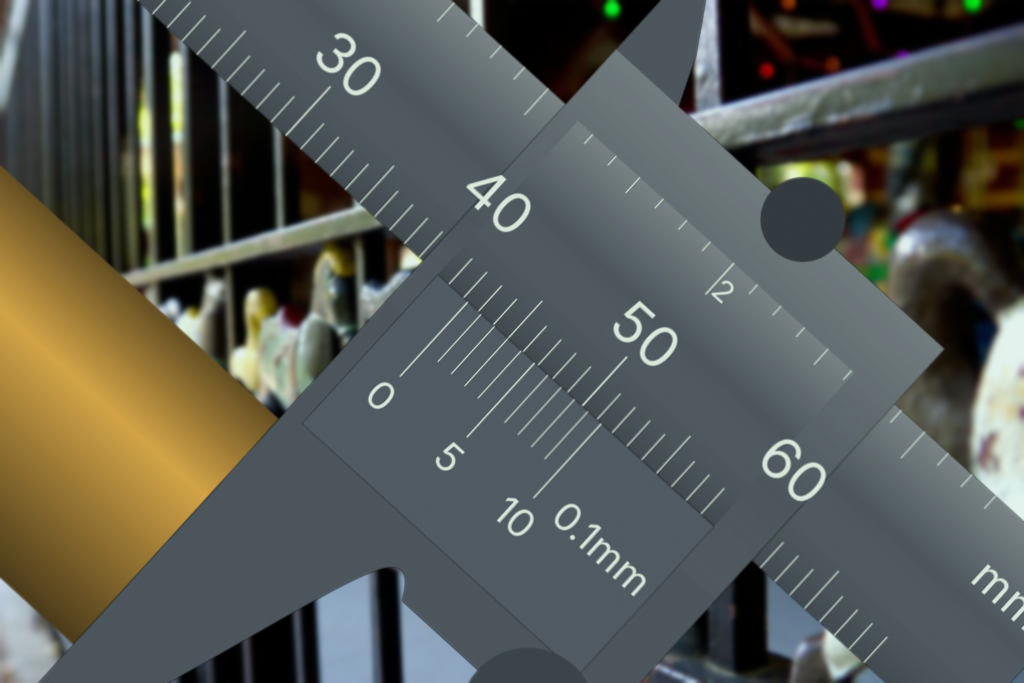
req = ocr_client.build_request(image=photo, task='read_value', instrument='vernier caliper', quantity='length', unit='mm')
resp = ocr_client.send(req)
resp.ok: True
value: 42.3 mm
